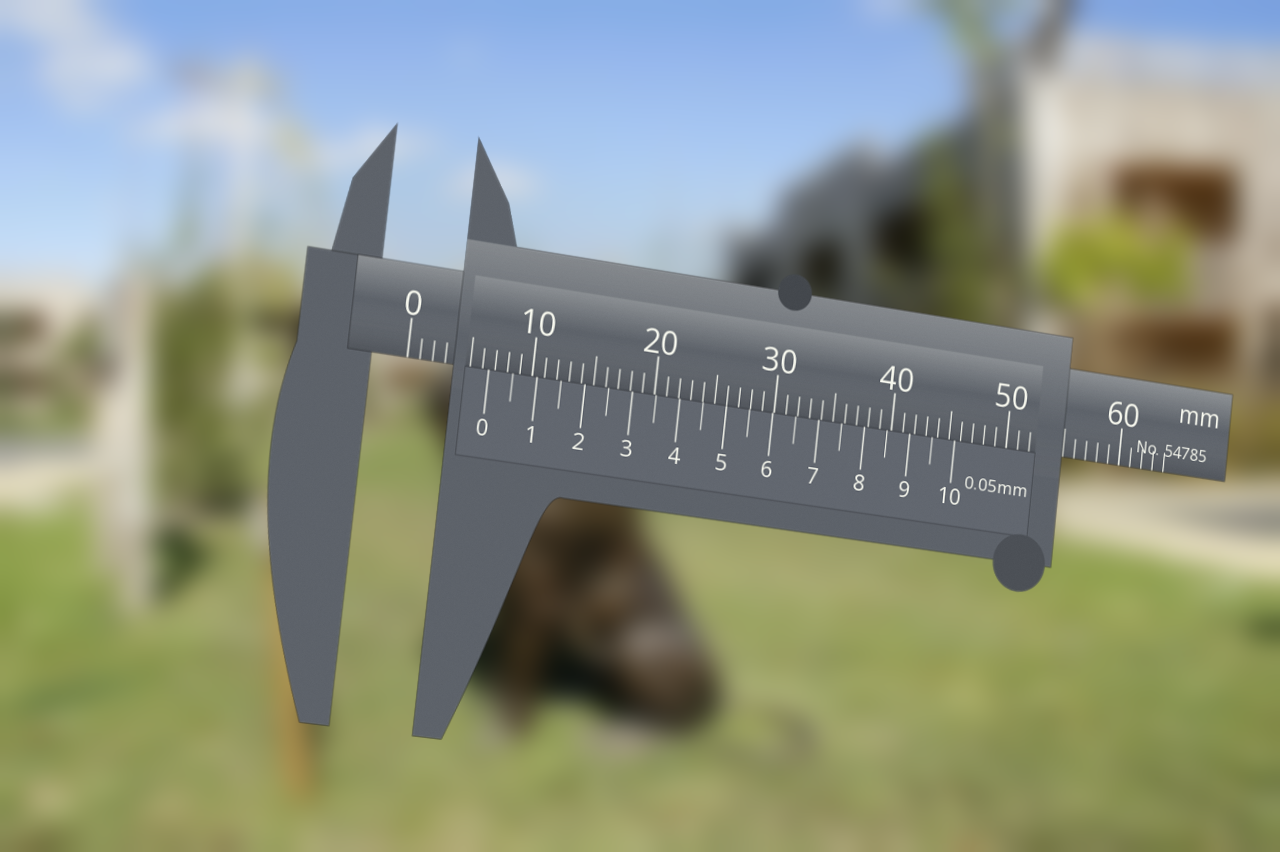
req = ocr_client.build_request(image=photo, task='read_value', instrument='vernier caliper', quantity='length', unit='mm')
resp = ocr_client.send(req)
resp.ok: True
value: 6.5 mm
